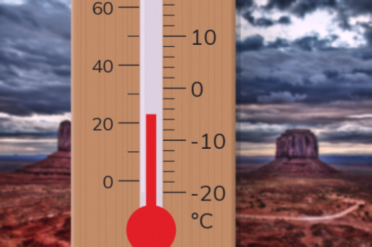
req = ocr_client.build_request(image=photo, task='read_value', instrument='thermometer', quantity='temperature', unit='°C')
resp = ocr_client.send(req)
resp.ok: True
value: -5 °C
